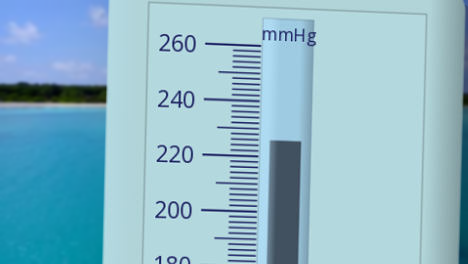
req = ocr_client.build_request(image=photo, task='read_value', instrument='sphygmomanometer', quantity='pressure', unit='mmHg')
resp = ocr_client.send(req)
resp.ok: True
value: 226 mmHg
